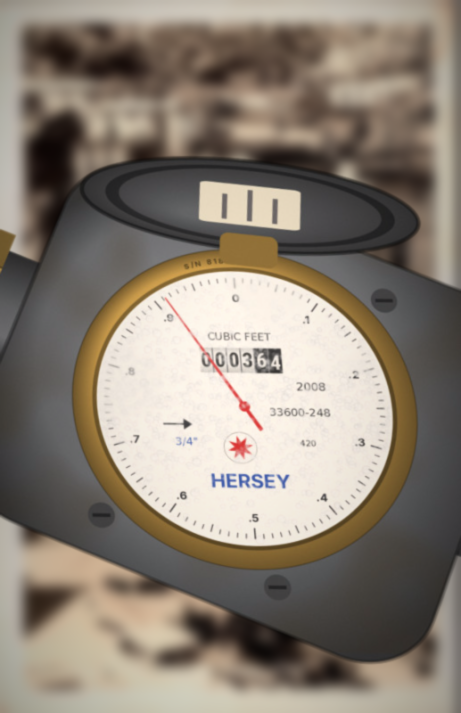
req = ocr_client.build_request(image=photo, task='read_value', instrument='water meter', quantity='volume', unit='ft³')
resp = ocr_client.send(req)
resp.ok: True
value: 363.91 ft³
